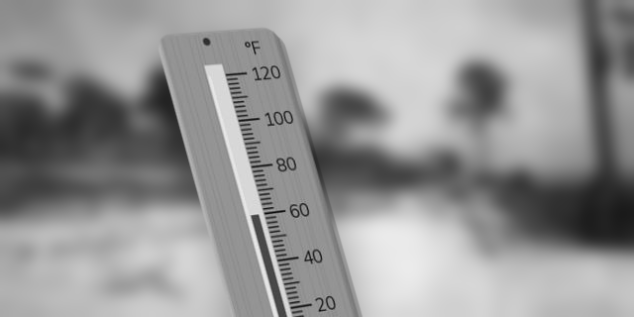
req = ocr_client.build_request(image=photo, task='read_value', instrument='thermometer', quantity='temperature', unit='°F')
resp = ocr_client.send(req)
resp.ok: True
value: 60 °F
